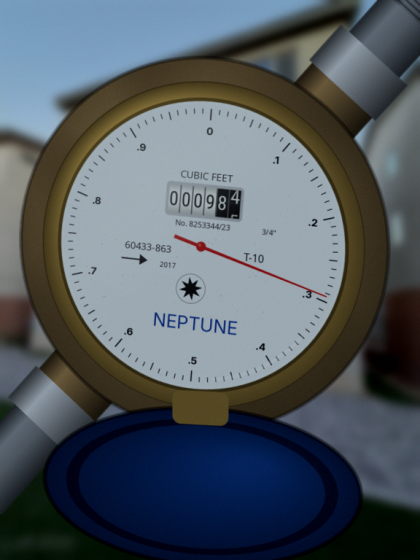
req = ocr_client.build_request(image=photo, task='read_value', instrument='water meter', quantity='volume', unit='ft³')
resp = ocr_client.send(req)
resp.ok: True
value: 984.29 ft³
